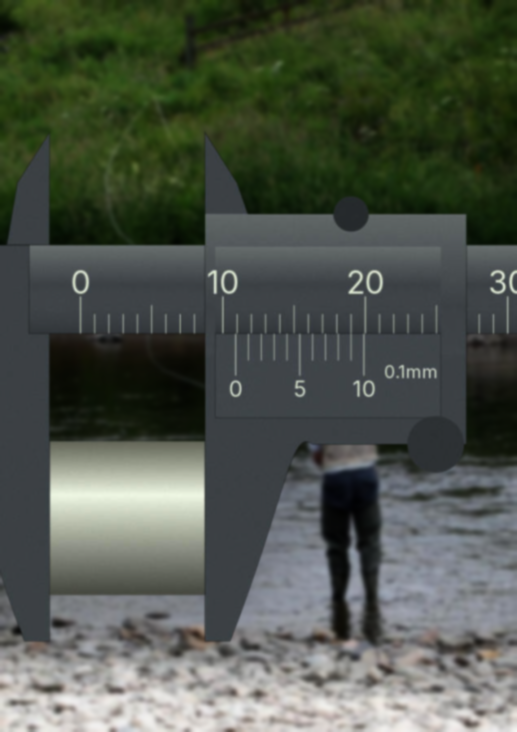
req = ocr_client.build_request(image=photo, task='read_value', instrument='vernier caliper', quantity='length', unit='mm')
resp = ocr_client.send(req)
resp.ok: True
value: 10.9 mm
